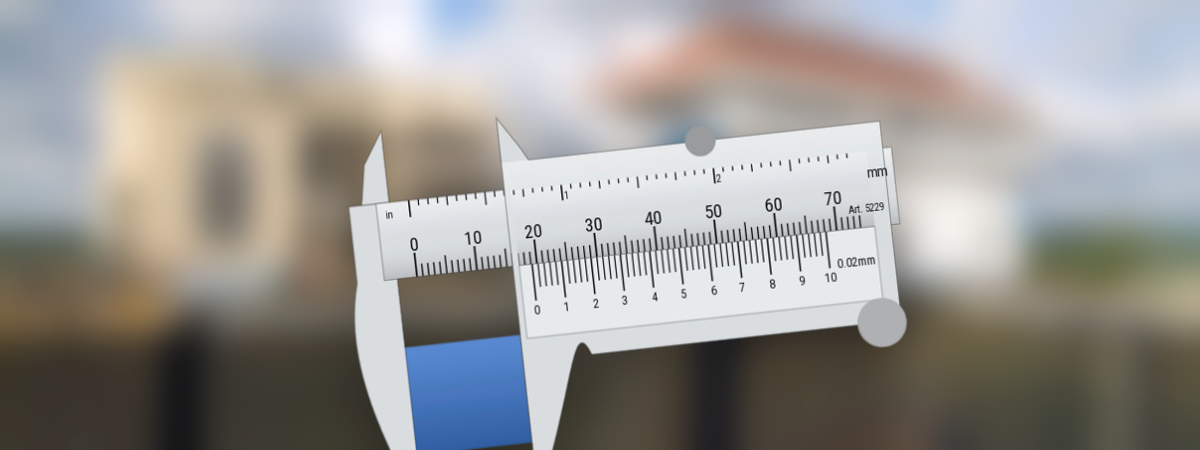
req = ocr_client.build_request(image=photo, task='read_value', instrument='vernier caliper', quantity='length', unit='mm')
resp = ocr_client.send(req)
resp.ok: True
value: 19.2 mm
